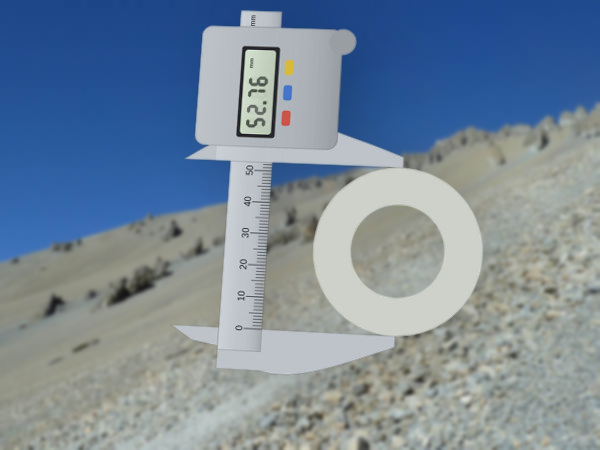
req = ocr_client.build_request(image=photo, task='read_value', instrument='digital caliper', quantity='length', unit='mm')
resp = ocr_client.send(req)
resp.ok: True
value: 52.76 mm
